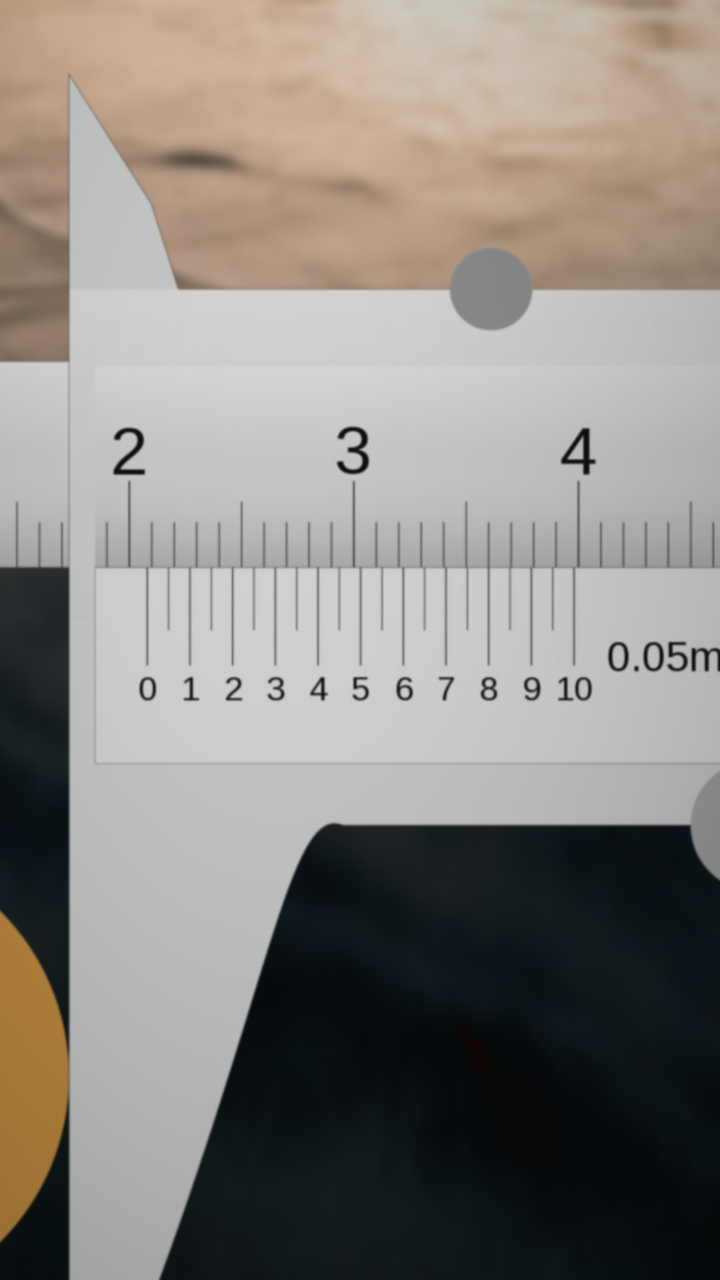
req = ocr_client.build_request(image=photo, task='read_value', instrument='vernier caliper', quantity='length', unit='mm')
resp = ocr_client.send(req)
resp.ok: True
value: 20.8 mm
